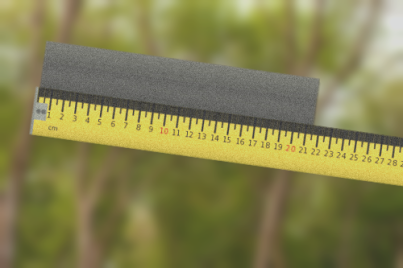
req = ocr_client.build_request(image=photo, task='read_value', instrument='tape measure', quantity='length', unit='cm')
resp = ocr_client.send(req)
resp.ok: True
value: 21.5 cm
